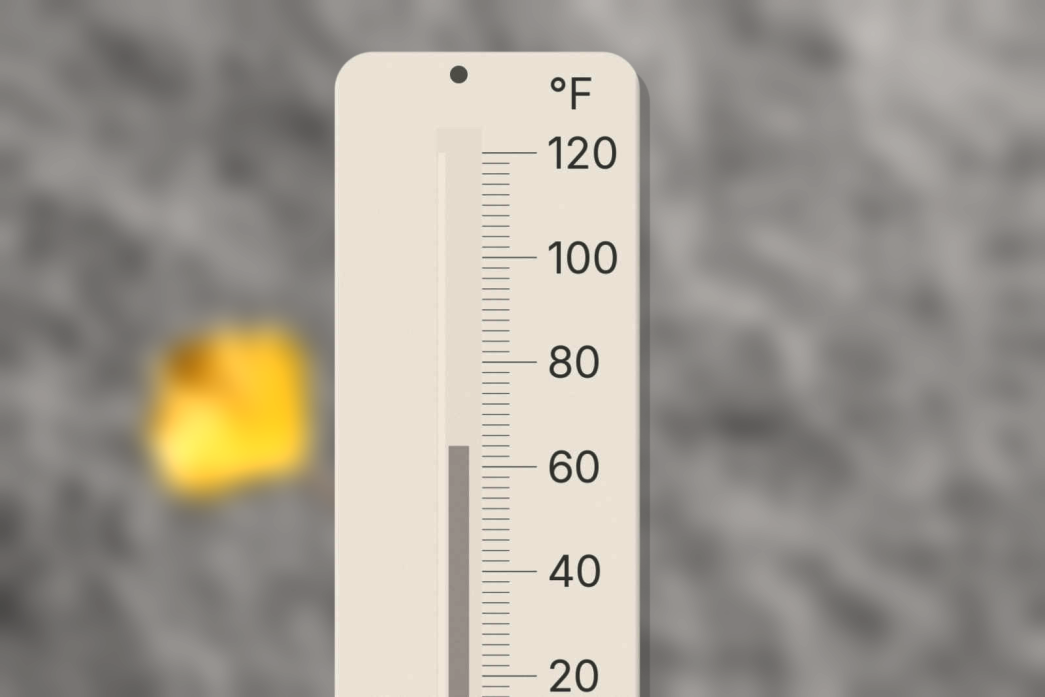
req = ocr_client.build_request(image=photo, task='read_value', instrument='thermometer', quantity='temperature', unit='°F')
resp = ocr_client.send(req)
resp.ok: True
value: 64 °F
